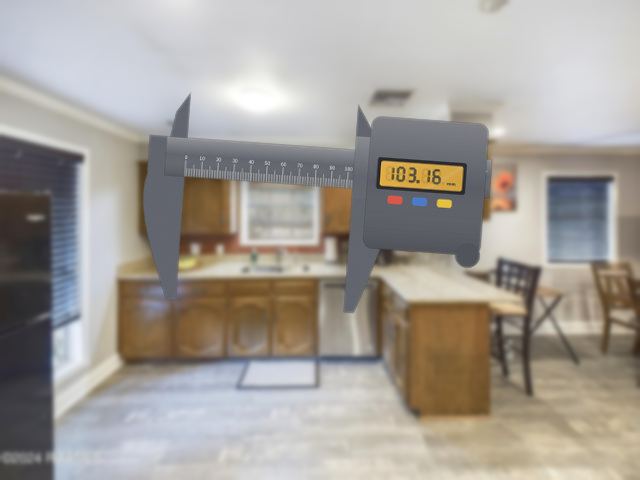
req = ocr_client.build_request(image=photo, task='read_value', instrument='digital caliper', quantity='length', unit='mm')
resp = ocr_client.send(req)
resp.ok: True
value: 103.16 mm
